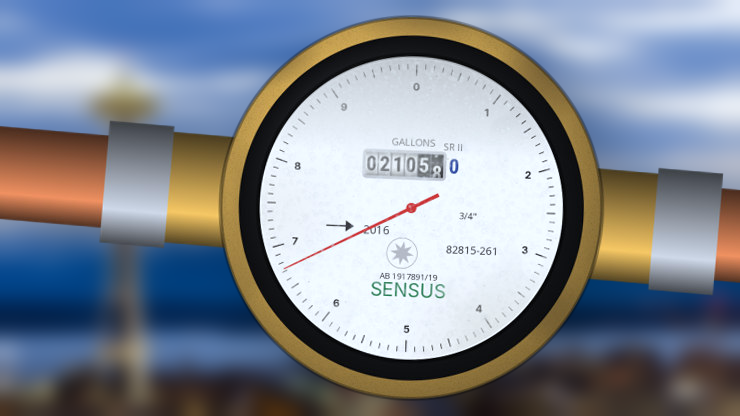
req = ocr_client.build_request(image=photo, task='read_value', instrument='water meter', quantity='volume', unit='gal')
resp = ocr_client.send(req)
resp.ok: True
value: 210576.7 gal
